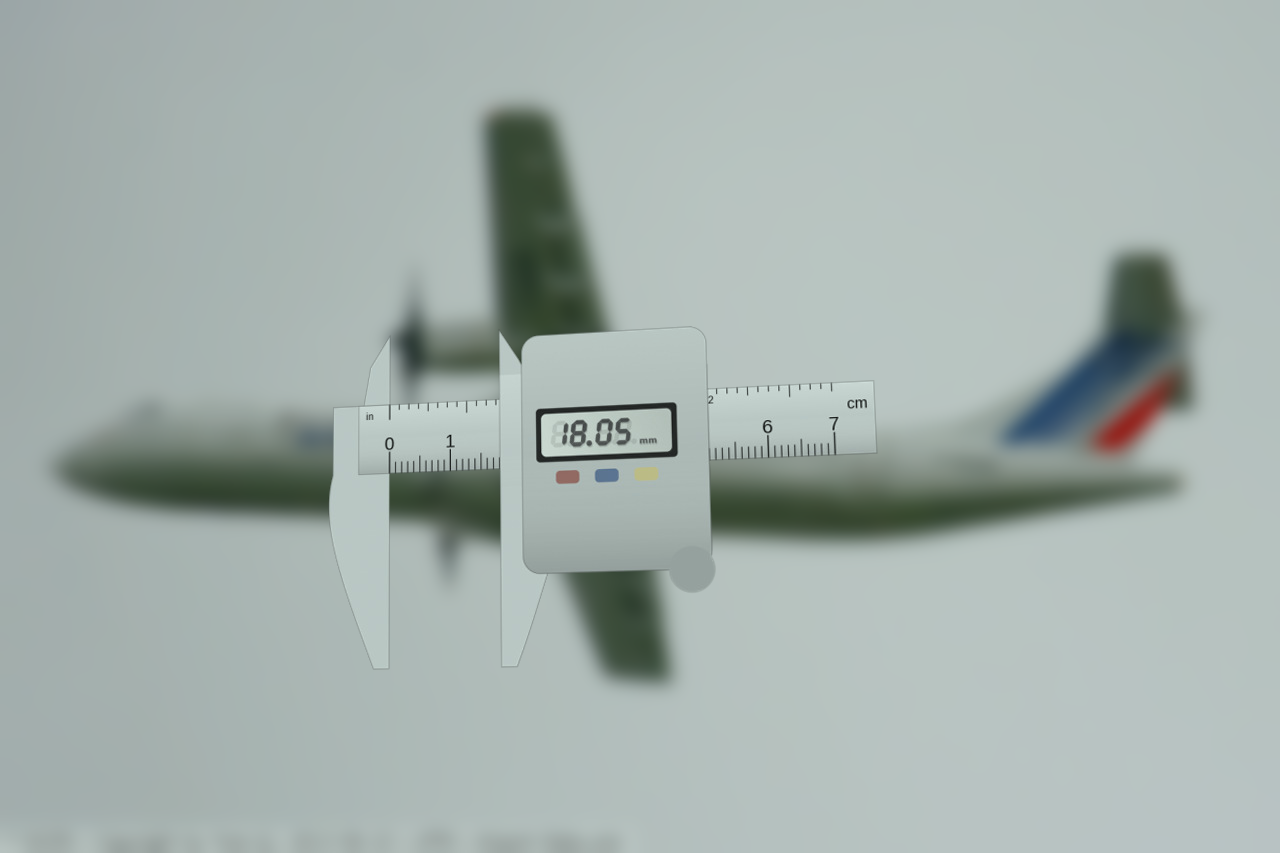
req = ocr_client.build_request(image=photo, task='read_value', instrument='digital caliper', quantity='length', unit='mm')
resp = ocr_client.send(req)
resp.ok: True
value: 18.05 mm
